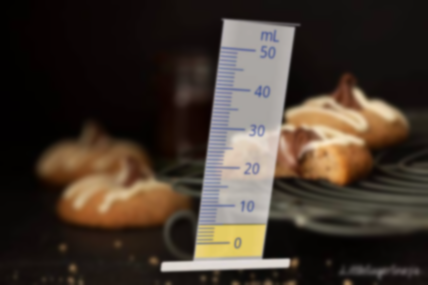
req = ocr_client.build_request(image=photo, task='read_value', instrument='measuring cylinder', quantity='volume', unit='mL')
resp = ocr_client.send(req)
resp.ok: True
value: 5 mL
